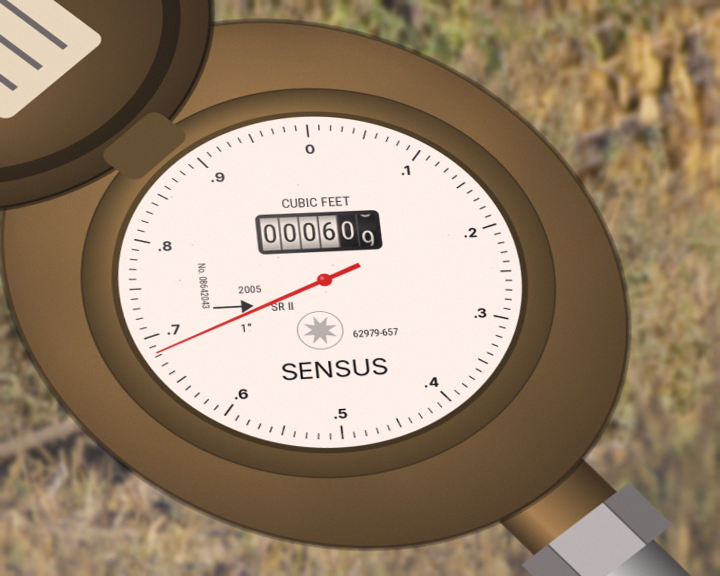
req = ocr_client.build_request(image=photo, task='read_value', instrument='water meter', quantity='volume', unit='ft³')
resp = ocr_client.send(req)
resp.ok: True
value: 608.68 ft³
